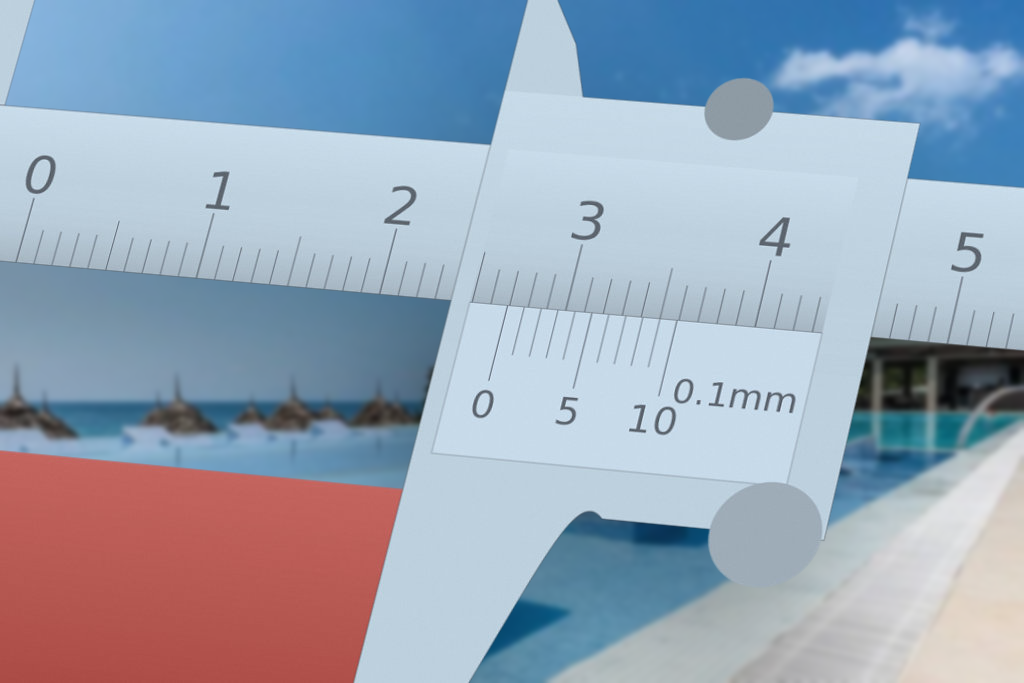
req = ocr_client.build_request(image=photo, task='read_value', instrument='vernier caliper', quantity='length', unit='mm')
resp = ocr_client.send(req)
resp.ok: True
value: 26.9 mm
